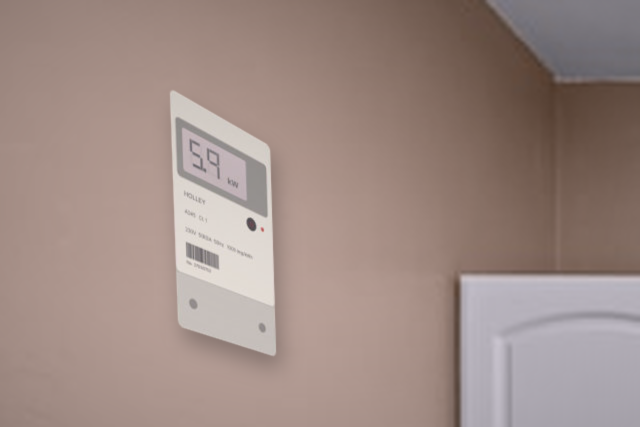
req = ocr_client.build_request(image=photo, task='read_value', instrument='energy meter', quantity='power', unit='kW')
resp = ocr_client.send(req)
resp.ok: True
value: 5.9 kW
